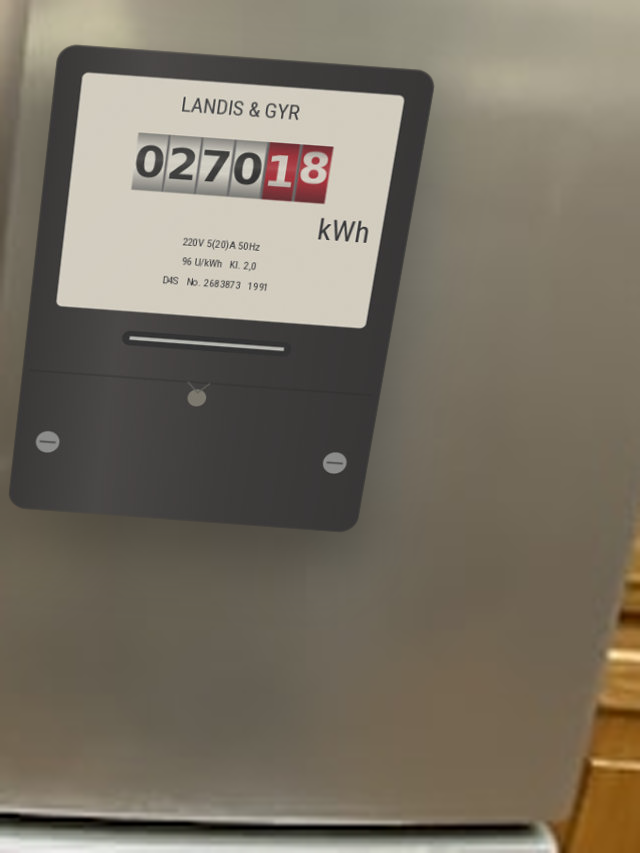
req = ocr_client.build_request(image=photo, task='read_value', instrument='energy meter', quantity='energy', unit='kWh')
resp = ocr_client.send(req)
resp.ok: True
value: 270.18 kWh
